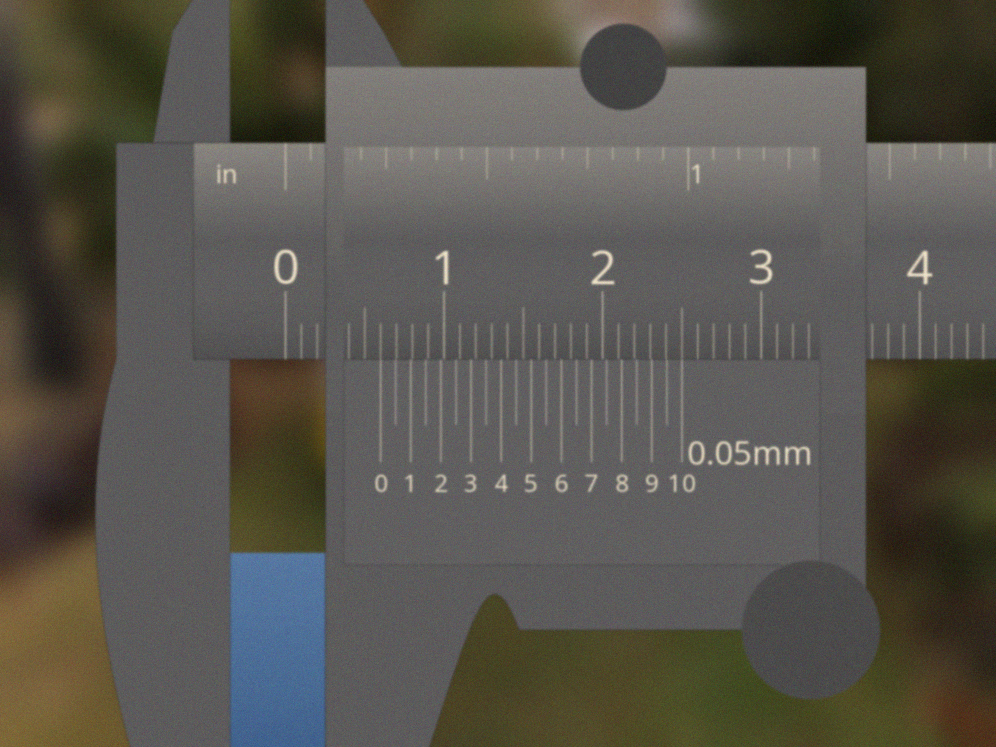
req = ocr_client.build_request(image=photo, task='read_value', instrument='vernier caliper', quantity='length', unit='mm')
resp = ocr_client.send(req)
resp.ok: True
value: 6.0 mm
